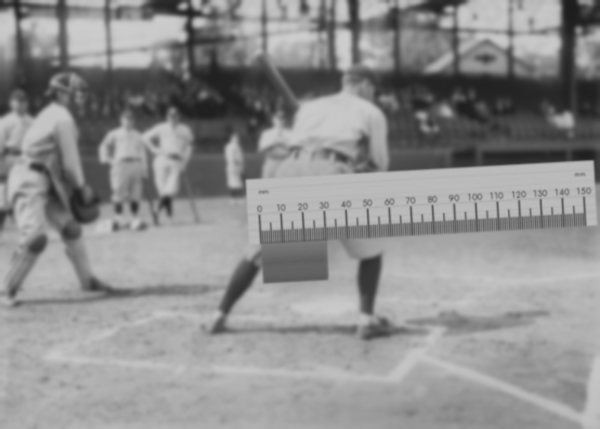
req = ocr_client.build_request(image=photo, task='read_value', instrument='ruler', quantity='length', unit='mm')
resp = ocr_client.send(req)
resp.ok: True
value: 30 mm
